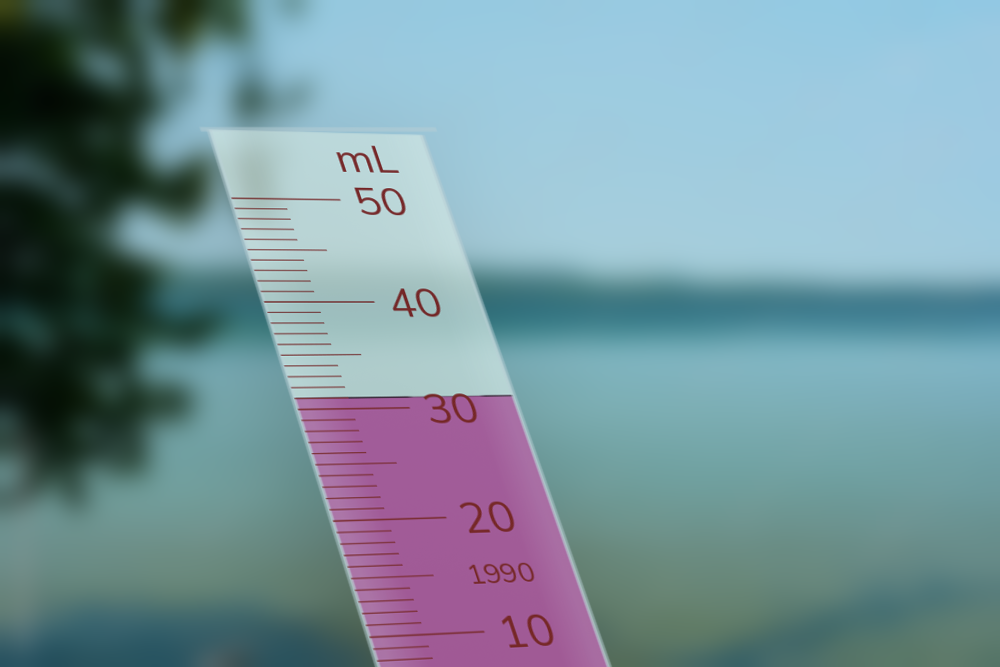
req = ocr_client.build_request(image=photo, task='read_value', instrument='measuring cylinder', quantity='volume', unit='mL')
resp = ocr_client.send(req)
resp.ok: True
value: 31 mL
